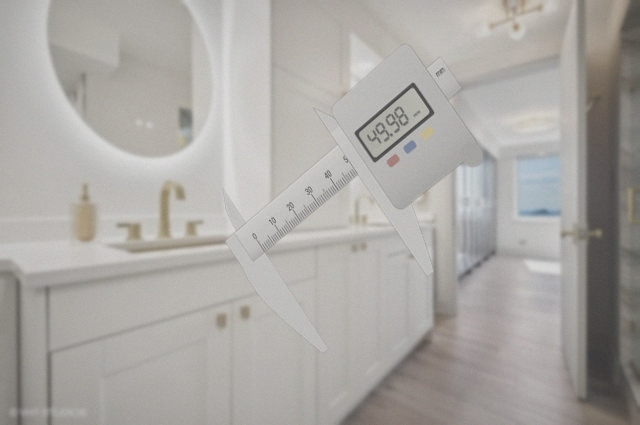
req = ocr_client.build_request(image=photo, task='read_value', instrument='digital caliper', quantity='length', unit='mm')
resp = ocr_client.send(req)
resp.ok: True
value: 49.98 mm
